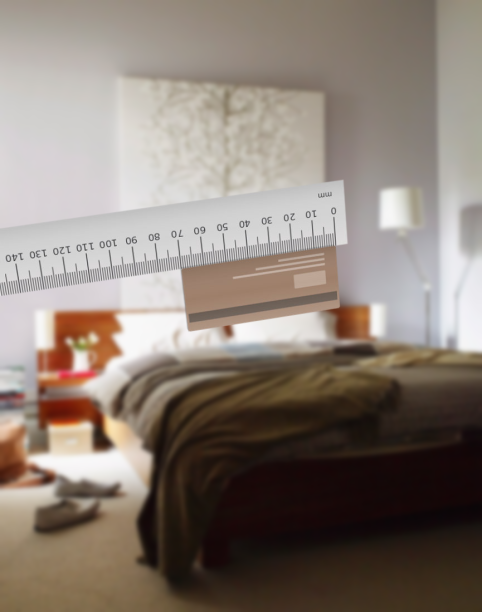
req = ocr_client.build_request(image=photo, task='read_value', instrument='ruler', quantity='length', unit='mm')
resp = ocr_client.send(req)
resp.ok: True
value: 70 mm
